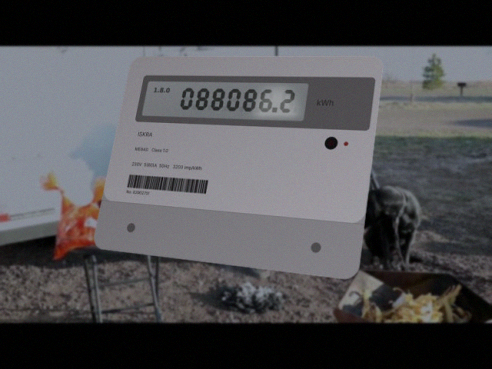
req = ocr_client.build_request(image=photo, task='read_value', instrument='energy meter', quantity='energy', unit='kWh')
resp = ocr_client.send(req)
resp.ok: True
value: 88086.2 kWh
